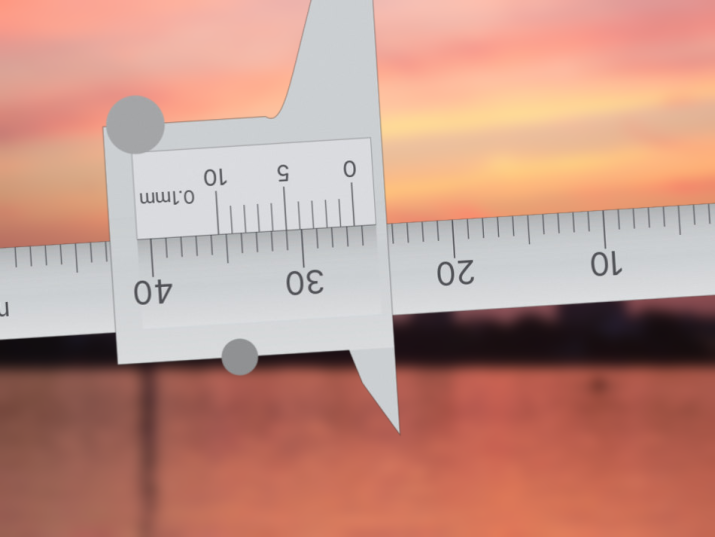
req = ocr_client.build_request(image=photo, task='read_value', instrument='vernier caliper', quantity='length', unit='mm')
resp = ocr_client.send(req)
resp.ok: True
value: 26.5 mm
